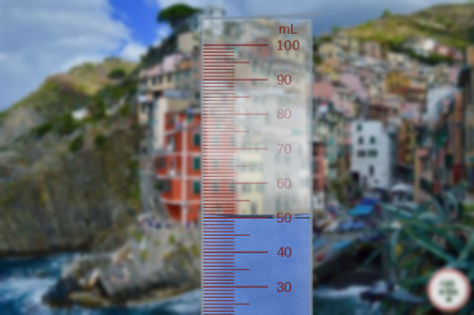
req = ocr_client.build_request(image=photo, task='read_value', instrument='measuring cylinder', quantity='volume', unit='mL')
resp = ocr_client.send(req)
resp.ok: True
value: 50 mL
